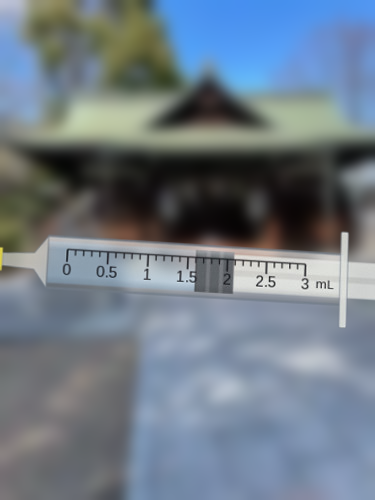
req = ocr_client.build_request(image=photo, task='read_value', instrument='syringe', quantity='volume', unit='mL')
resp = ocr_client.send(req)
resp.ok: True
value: 1.6 mL
